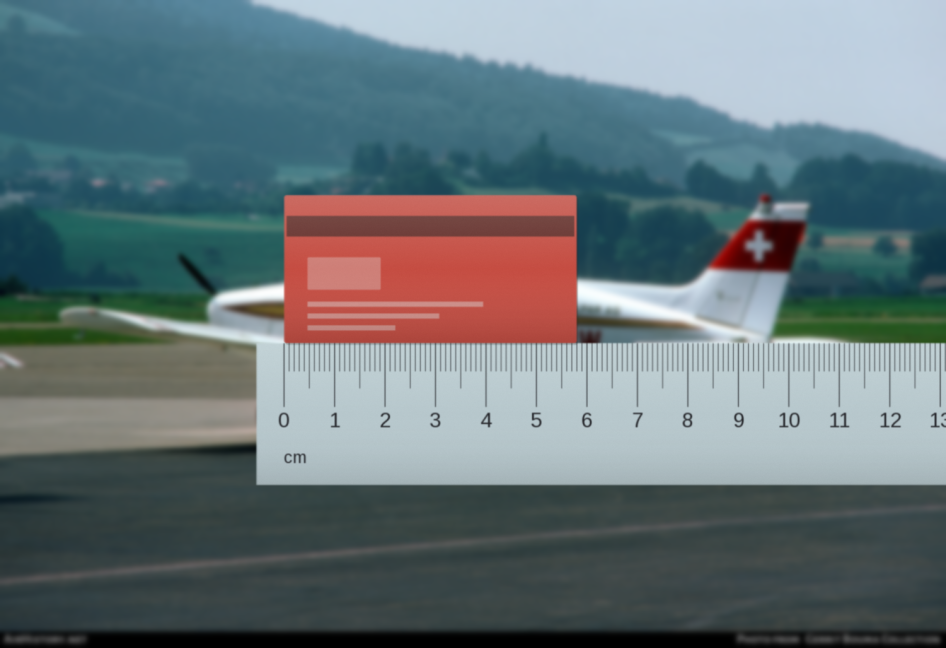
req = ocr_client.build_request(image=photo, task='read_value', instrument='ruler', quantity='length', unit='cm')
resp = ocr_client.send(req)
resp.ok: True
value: 5.8 cm
